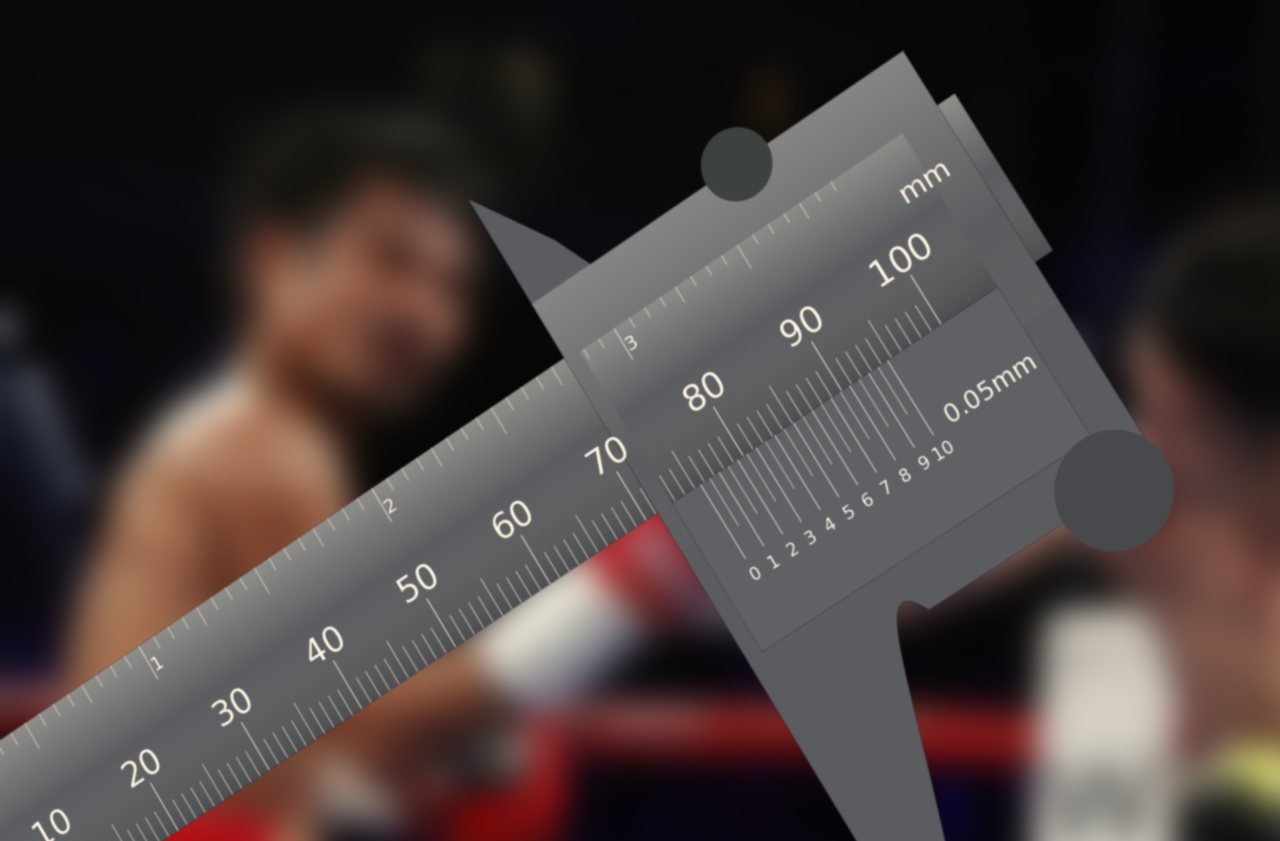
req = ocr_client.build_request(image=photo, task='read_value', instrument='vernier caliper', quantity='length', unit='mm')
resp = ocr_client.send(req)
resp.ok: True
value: 75.6 mm
